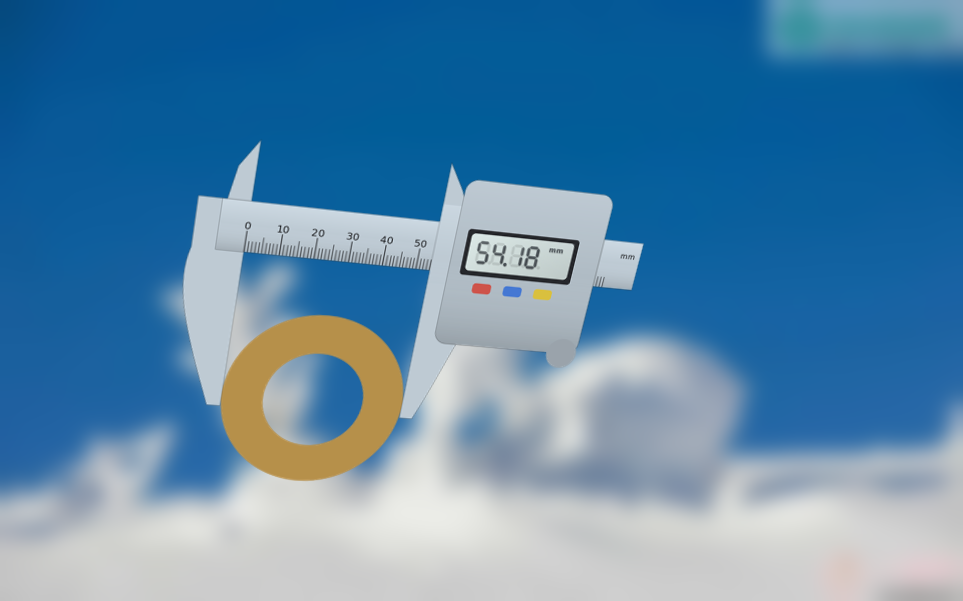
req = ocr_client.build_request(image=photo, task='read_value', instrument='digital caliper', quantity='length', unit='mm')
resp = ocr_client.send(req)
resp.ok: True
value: 54.18 mm
